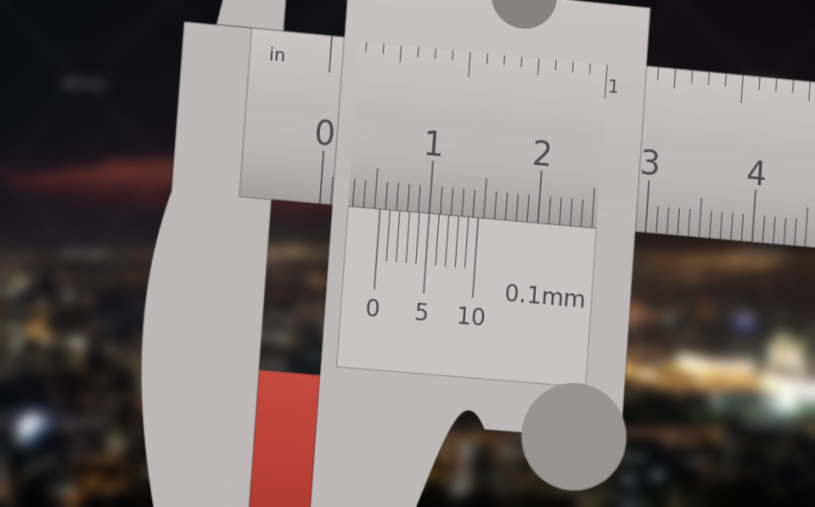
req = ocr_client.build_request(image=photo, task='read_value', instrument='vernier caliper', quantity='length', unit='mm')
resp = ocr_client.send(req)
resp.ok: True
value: 5.5 mm
